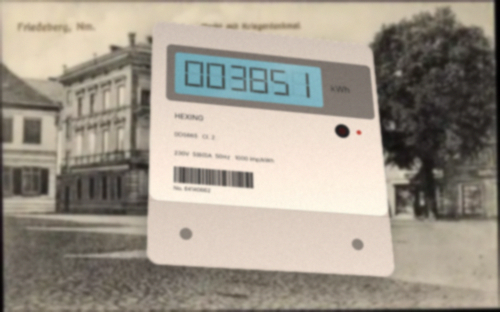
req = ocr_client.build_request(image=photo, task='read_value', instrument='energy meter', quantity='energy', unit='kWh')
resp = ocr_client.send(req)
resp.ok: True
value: 3851 kWh
